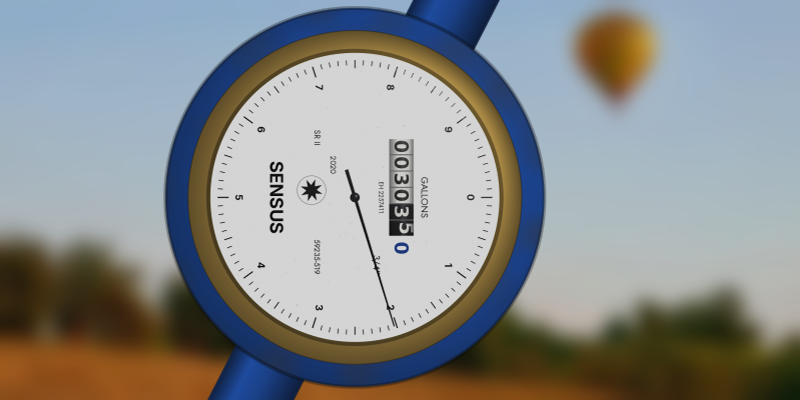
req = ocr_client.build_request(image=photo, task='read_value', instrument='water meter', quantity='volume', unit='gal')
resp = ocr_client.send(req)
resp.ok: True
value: 30352.0 gal
